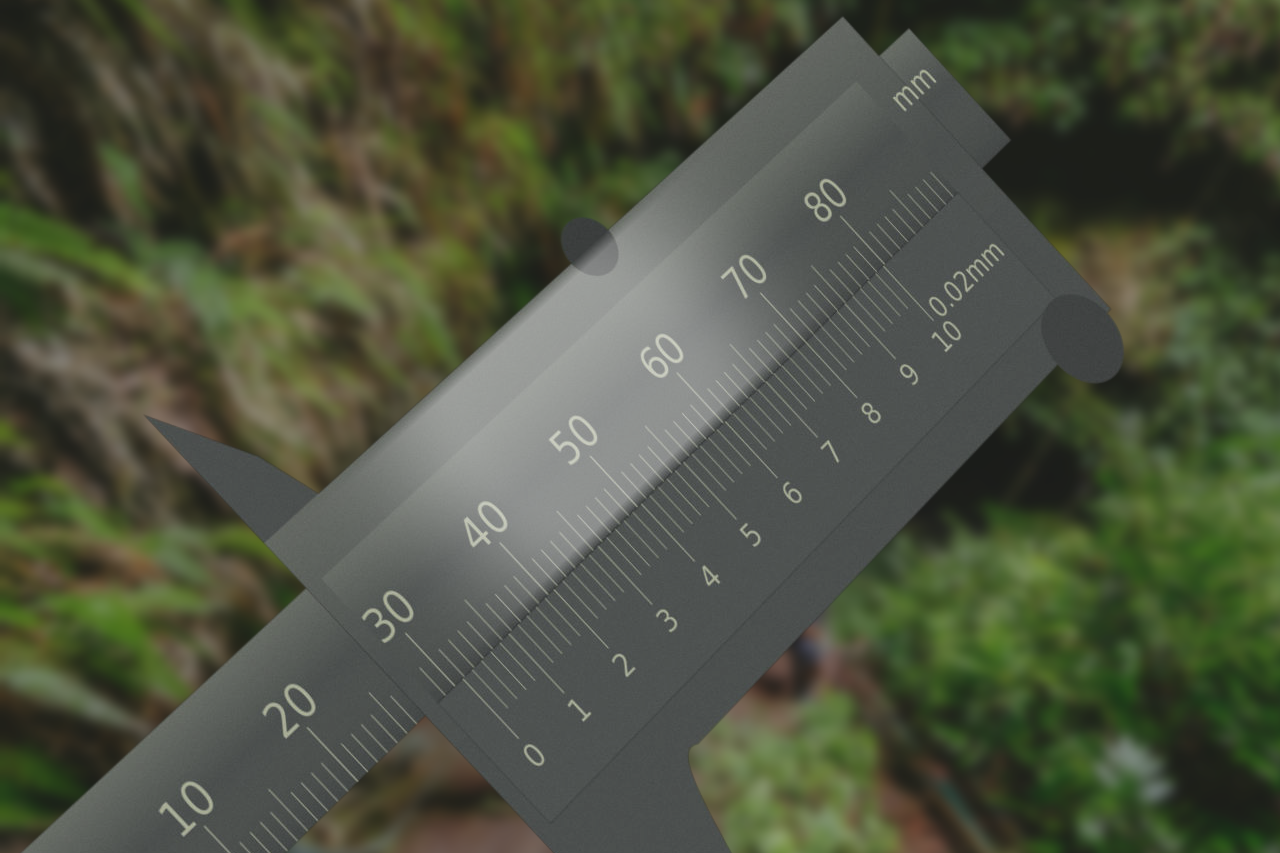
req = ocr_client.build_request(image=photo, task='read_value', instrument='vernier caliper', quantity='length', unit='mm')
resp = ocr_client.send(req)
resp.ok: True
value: 30.8 mm
